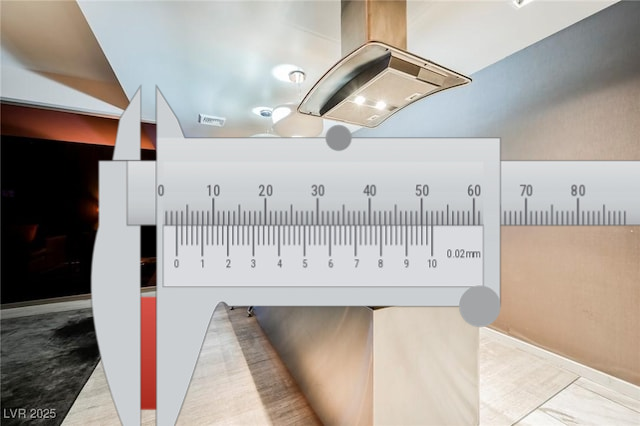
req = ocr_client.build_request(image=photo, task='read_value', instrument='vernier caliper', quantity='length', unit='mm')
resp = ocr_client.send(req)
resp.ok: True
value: 3.0 mm
